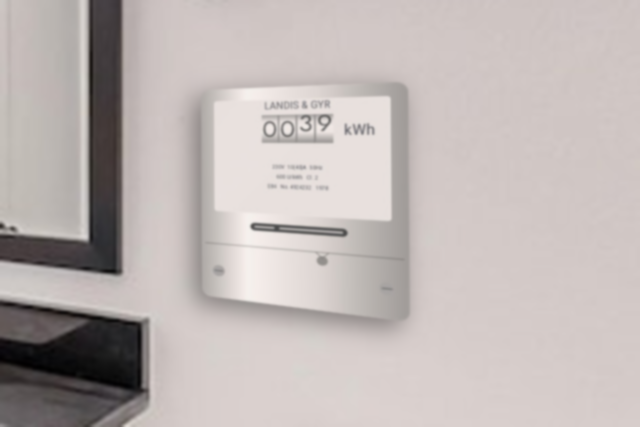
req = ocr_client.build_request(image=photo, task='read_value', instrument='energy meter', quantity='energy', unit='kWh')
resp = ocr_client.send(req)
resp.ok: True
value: 39 kWh
